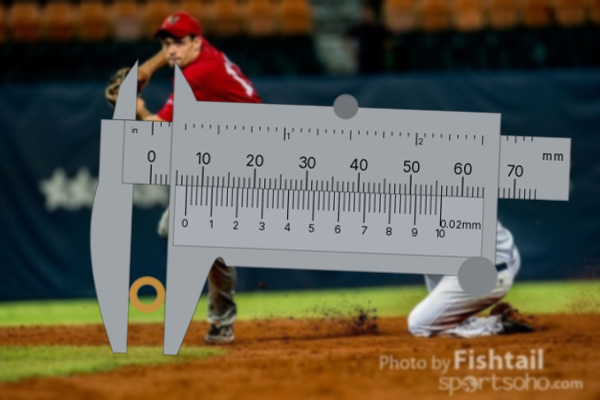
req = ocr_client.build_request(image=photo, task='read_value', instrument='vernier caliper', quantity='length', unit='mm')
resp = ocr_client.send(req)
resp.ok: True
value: 7.0 mm
